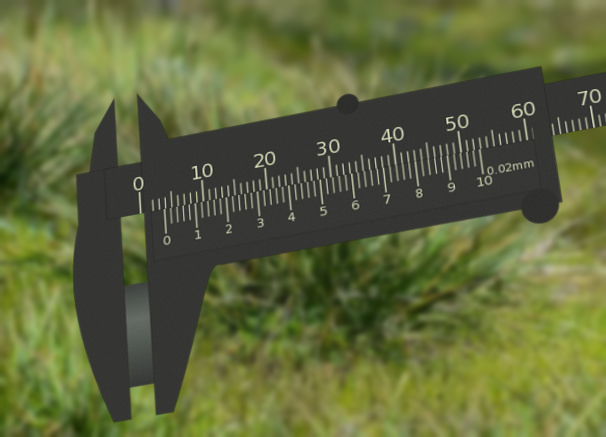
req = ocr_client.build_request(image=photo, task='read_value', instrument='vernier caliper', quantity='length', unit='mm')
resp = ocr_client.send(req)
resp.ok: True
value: 3.8 mm
